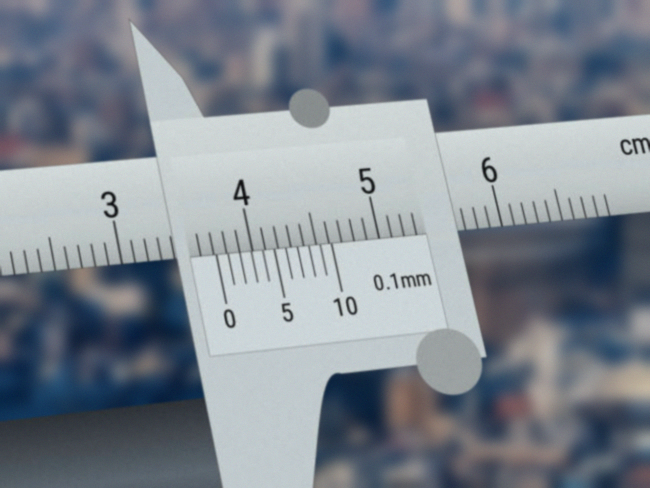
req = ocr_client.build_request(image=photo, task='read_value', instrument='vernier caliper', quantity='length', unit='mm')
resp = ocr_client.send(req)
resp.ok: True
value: 37.2 mm
